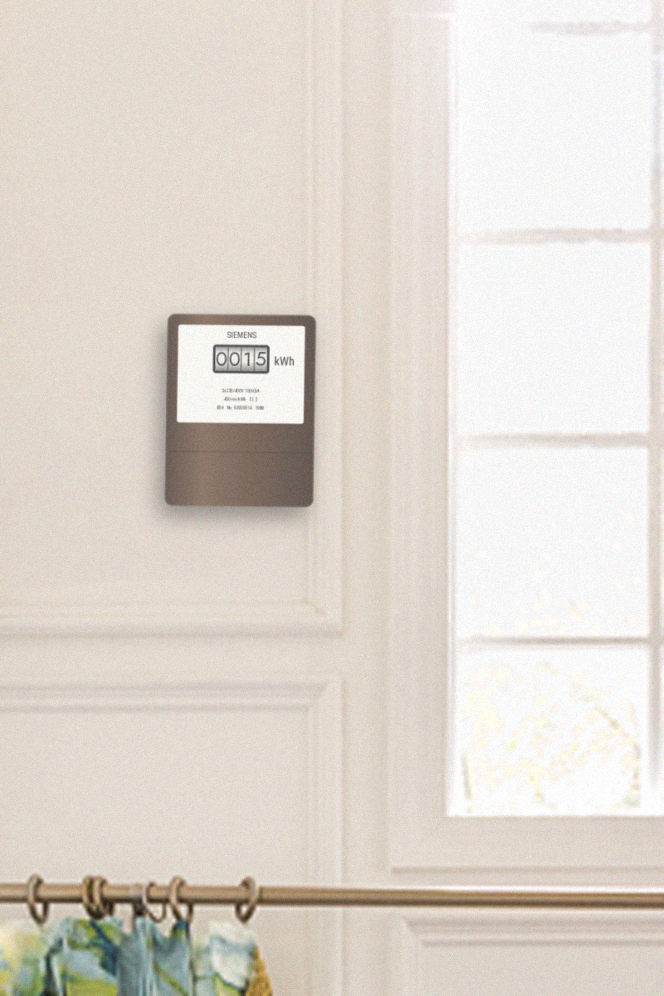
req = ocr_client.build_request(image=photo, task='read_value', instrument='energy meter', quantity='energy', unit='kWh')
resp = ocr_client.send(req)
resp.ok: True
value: 15 kWh
